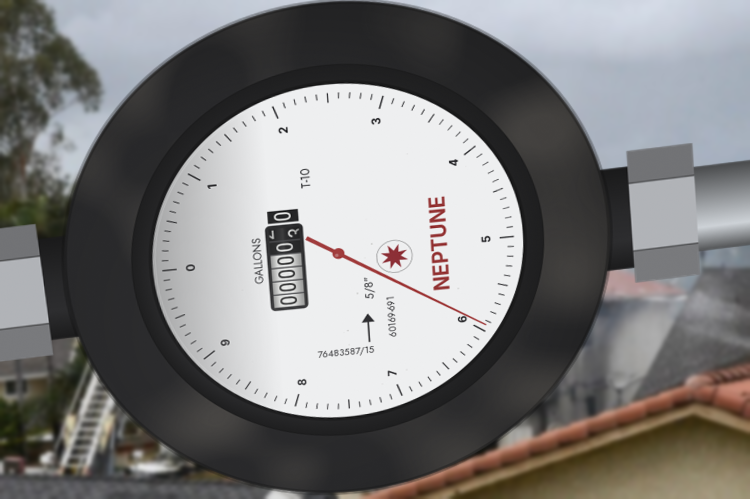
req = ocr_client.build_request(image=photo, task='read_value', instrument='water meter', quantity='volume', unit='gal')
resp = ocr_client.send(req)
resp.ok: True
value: 25.9 gal
